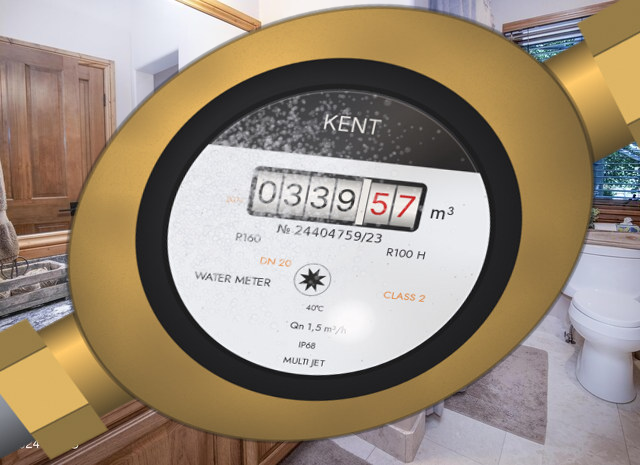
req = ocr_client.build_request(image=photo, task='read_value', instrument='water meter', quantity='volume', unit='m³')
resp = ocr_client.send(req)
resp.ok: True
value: 339.57 m³
